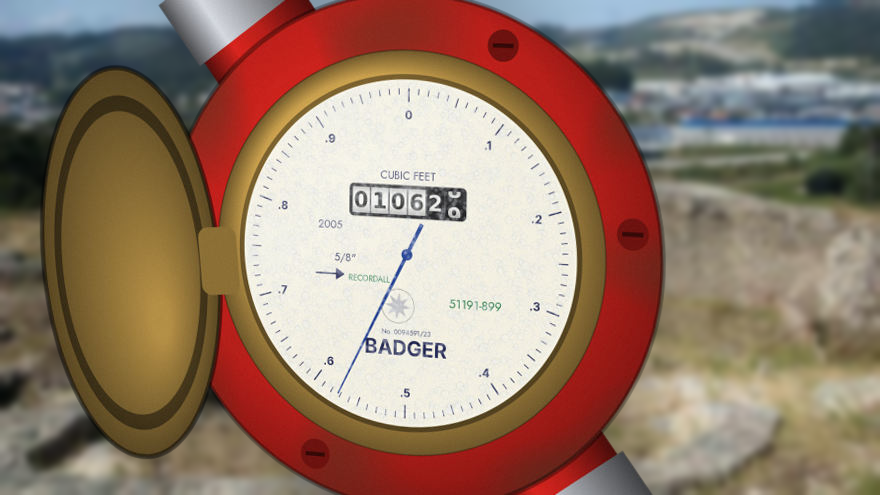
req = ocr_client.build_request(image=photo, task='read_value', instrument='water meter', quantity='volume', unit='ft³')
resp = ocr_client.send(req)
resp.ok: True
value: 10628.57 ft³
